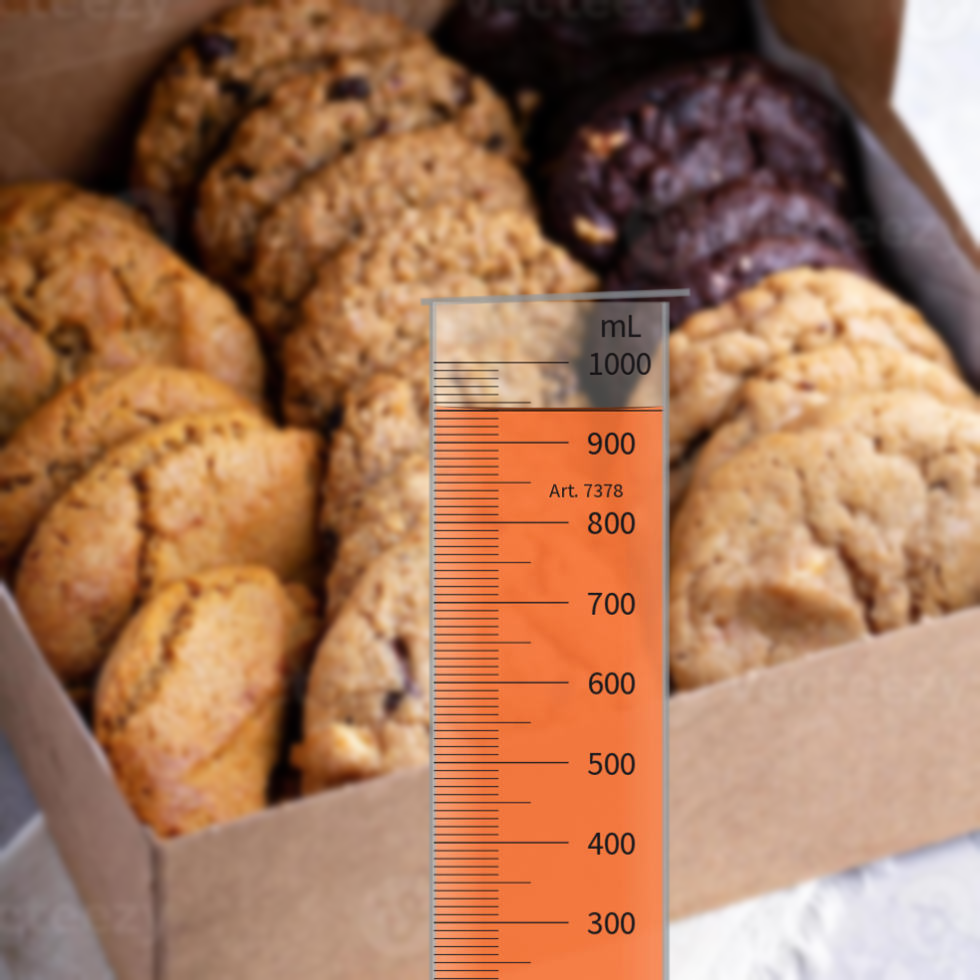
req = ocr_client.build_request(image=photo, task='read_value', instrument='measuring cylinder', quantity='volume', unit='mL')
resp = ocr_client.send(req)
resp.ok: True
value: 940 mL
